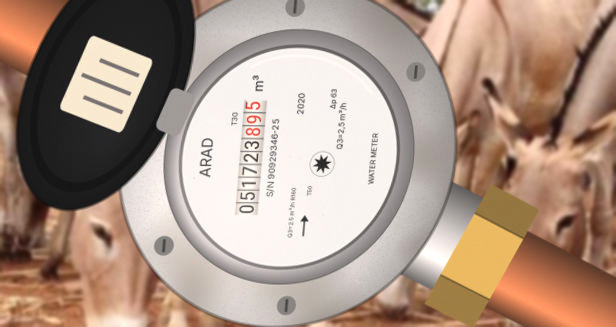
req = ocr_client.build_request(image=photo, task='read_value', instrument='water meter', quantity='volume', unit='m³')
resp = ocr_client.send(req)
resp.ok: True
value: 51723.895 m³
